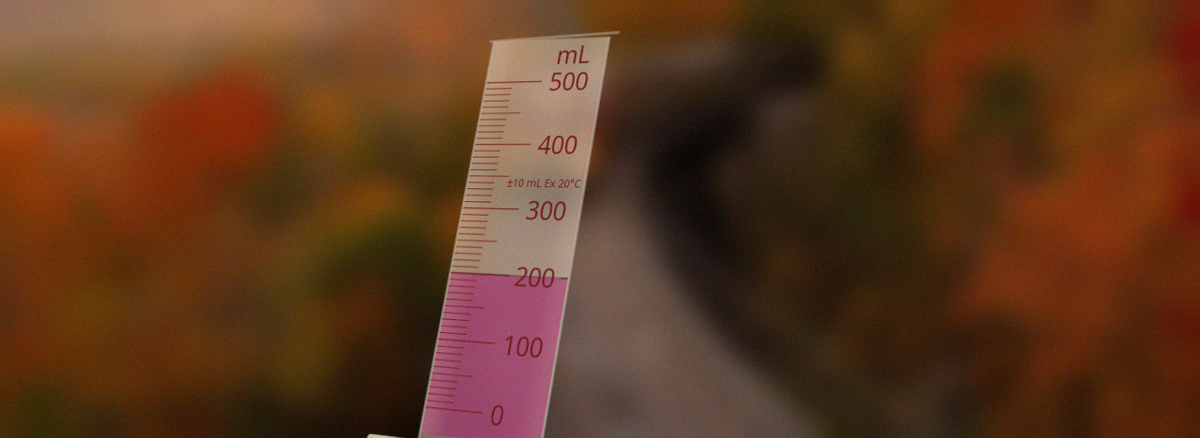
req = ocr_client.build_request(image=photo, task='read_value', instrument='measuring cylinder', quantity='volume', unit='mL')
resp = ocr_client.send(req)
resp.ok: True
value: 200 mL
